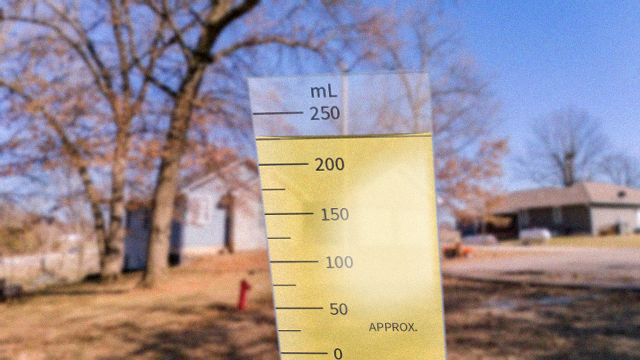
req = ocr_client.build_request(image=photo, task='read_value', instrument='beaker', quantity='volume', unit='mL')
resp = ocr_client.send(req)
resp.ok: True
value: 225 mL
